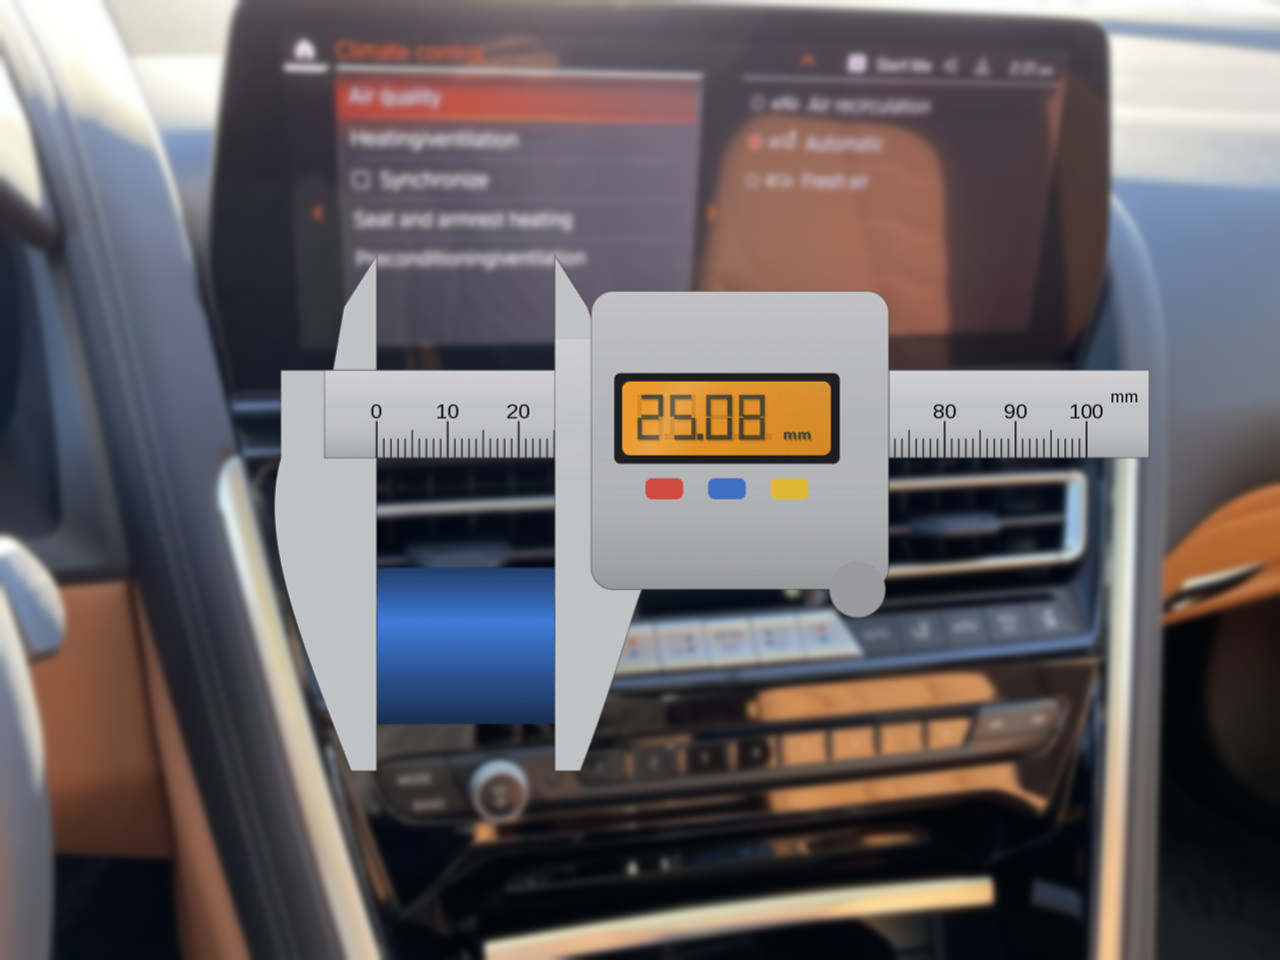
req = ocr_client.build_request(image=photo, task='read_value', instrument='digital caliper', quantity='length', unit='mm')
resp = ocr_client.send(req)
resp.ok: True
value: 25.08 mm
